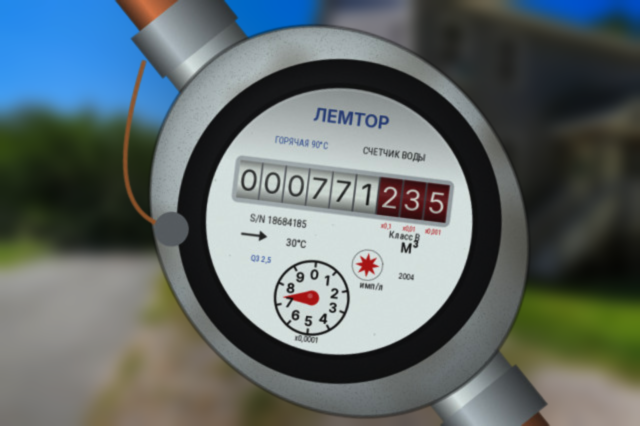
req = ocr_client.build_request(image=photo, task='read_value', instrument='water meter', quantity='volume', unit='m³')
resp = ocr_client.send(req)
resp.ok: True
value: 771.2357 m³
